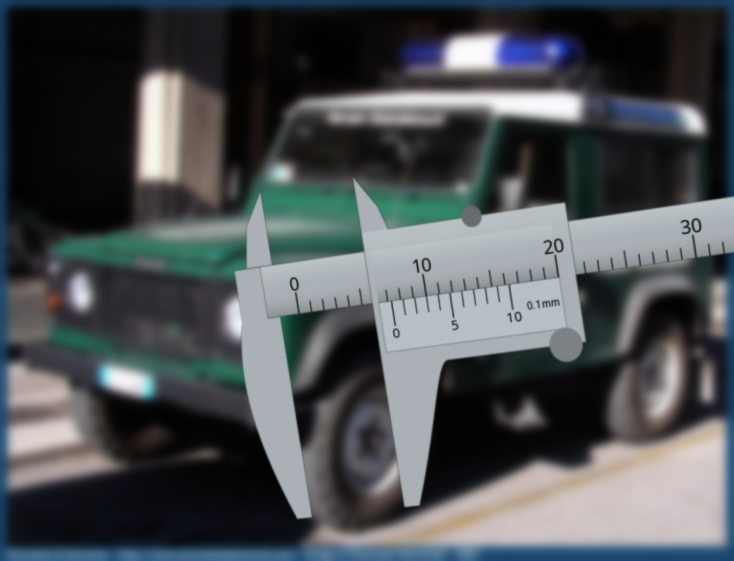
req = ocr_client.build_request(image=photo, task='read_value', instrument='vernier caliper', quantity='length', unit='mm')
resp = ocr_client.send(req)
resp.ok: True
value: 7.3 mm
